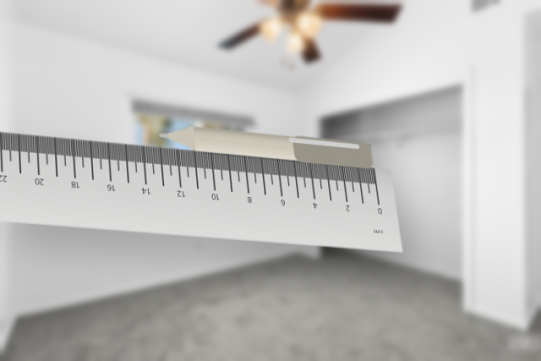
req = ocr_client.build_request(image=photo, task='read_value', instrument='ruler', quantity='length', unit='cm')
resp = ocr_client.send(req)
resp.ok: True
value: 13 cm
